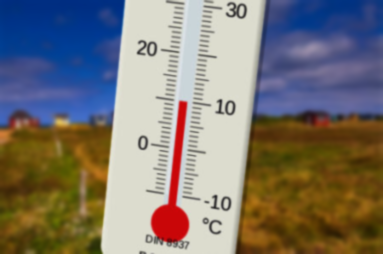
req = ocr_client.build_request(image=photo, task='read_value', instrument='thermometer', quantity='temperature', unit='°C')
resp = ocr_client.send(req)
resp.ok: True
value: 10 °C
